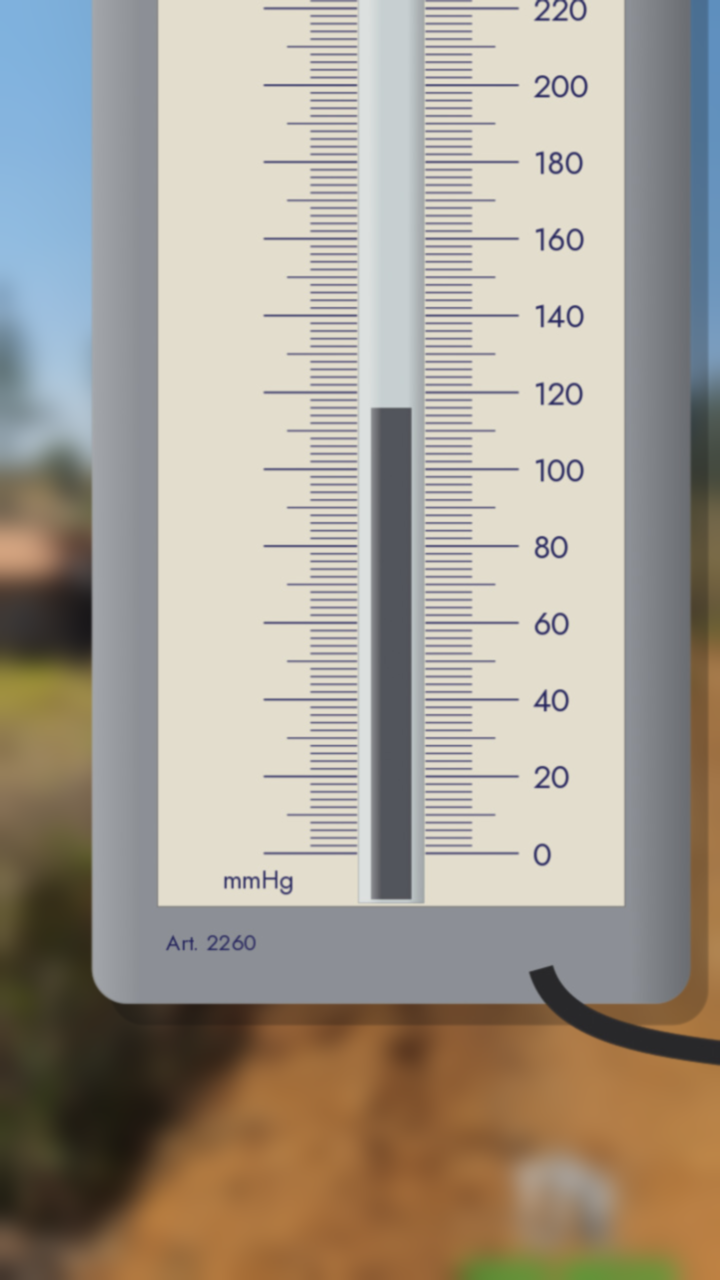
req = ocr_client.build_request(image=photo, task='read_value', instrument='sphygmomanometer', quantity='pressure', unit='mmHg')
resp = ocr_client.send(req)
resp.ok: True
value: 116 mmHg
